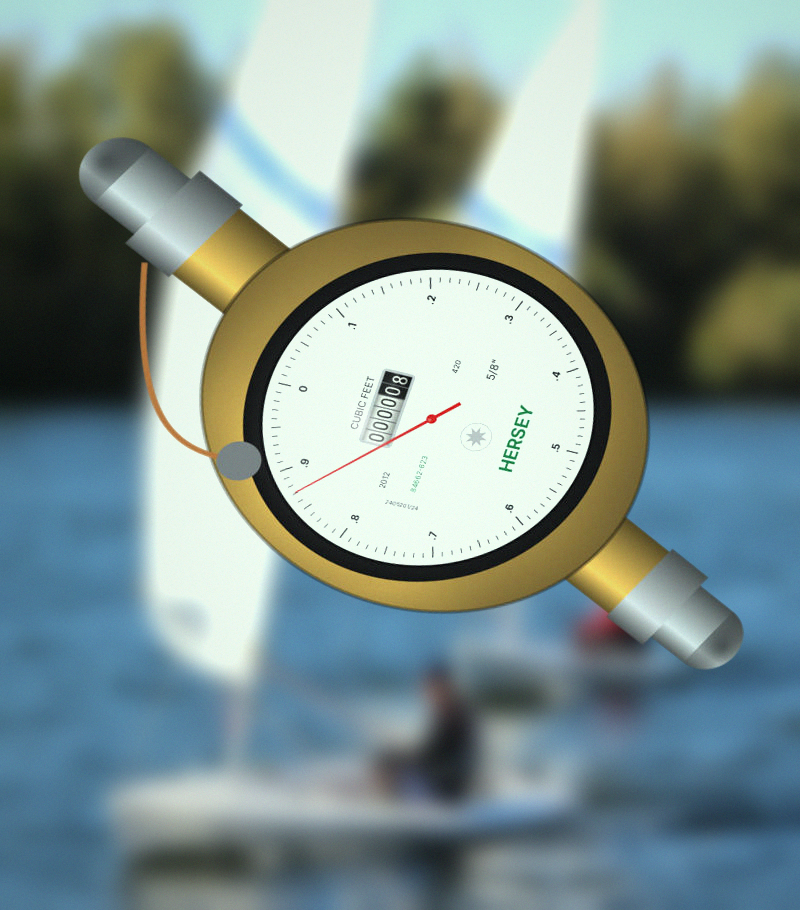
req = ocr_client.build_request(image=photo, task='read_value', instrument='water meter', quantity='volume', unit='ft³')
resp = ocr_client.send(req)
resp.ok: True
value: 7.87 ft³
